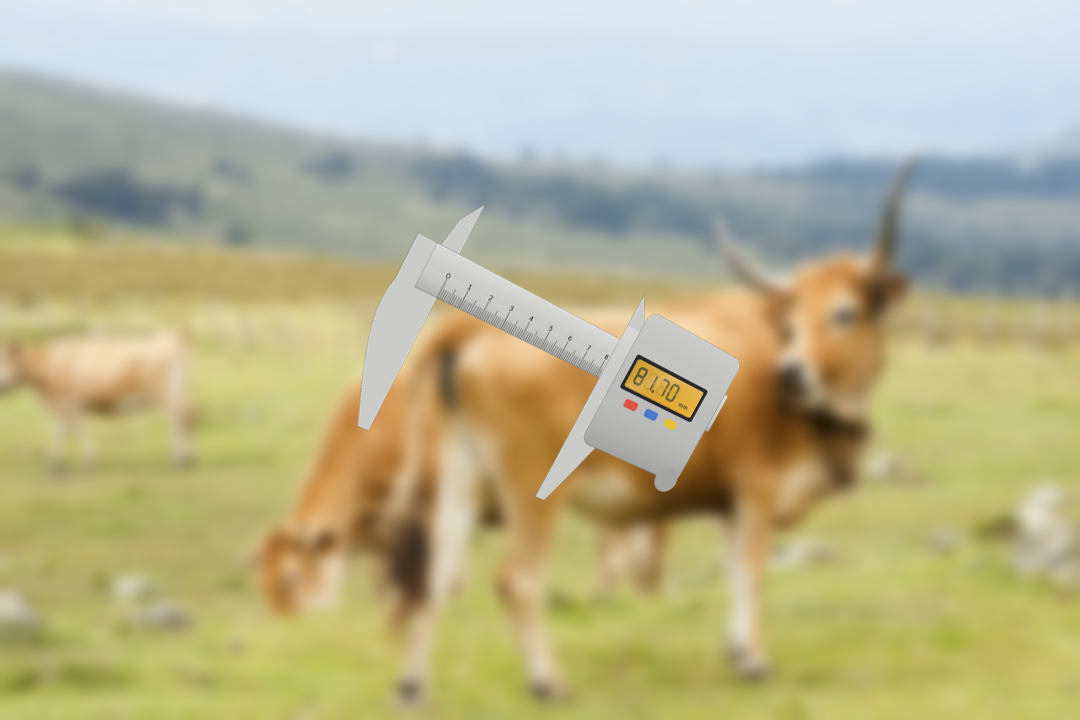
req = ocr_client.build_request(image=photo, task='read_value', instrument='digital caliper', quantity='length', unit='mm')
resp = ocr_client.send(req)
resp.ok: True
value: 81.70 mm
